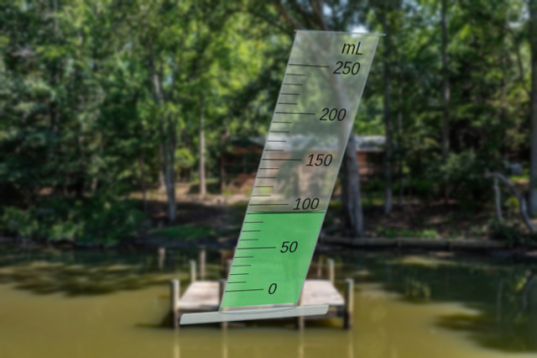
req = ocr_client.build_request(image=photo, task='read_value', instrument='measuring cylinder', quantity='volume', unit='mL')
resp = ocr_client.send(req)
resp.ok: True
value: 90 mL
